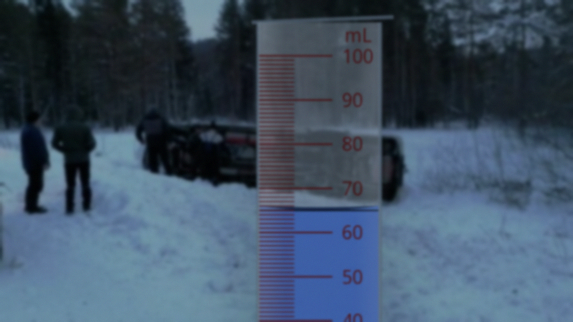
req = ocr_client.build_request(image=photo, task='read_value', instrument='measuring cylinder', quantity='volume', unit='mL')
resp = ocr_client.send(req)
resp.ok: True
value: 65 mL
